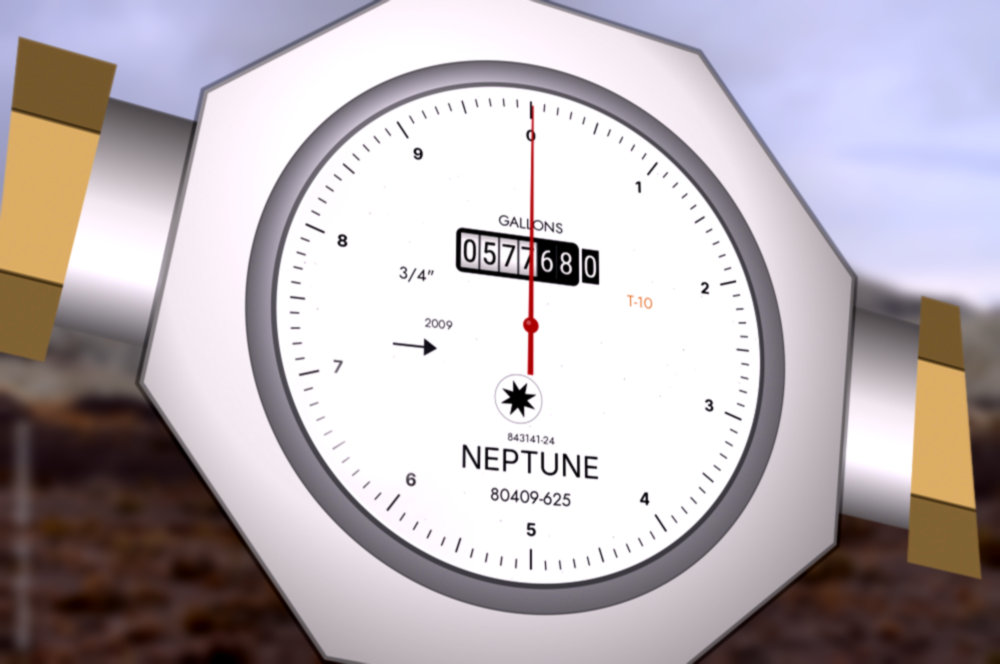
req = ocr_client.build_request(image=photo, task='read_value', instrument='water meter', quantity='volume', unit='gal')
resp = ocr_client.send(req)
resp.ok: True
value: 577680.0 gal
